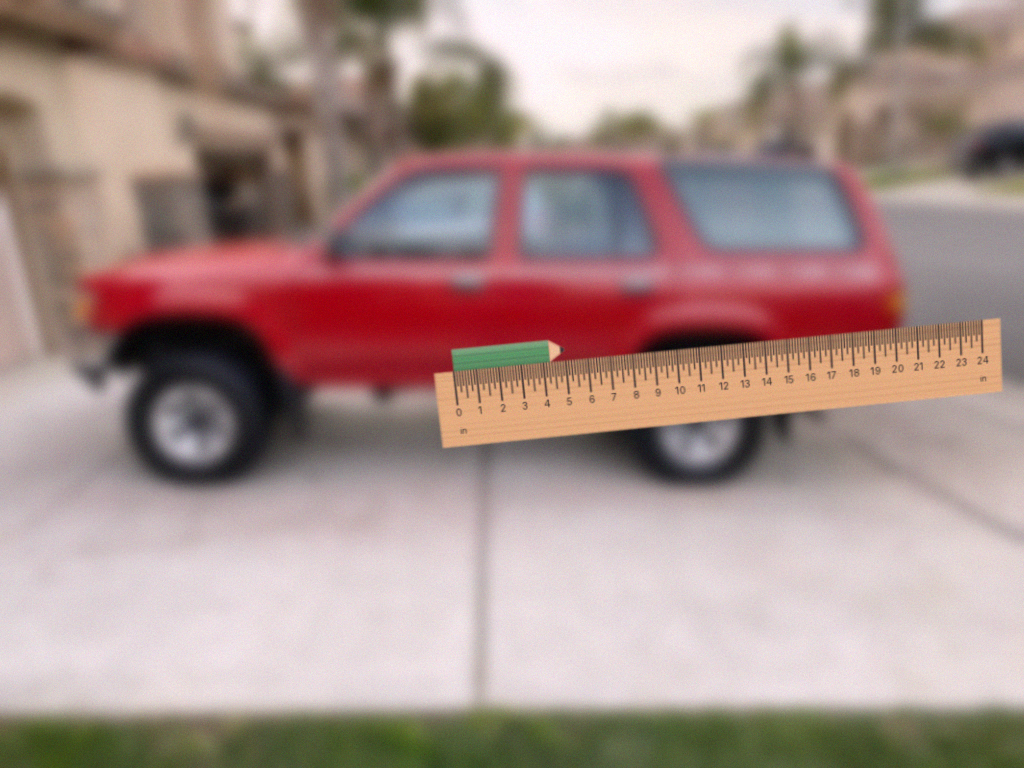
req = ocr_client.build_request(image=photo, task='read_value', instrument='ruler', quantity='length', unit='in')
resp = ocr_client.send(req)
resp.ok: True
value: 5 in
